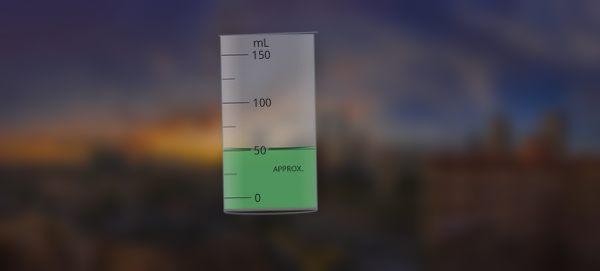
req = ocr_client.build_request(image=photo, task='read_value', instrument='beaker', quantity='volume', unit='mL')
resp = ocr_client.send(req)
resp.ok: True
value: 50 mL
